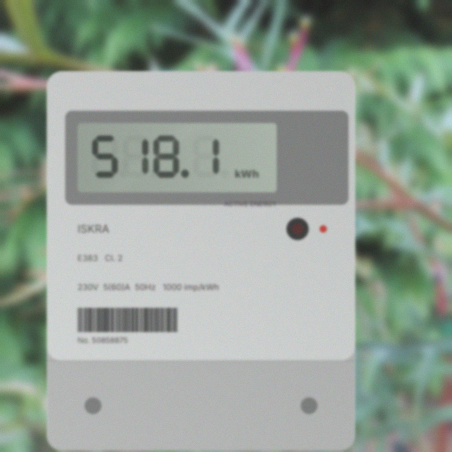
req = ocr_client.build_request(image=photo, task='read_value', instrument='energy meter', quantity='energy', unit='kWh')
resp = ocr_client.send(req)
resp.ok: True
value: 518.1 kWh
